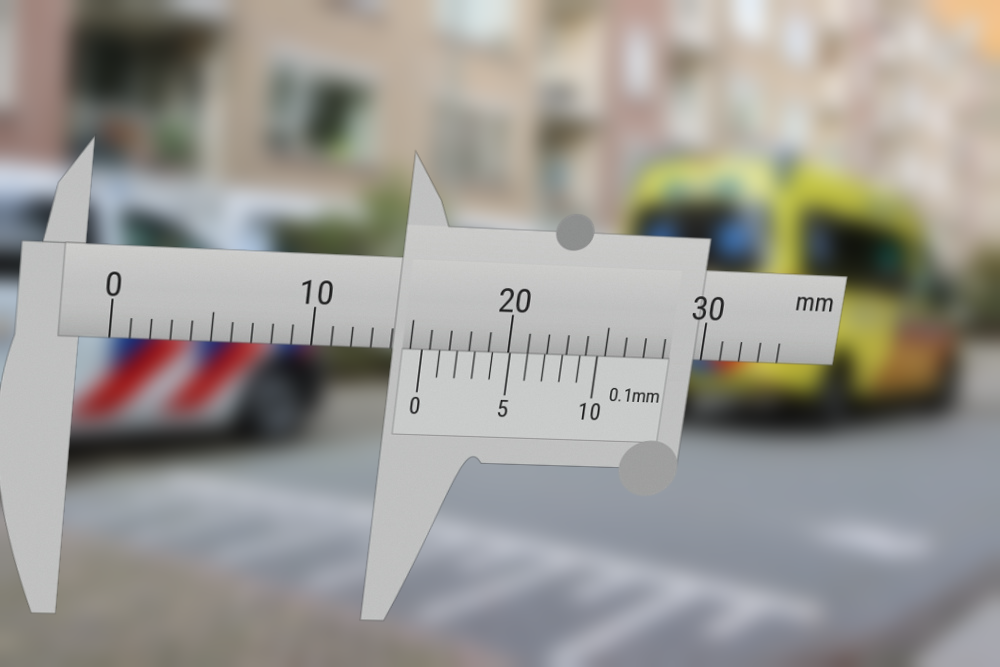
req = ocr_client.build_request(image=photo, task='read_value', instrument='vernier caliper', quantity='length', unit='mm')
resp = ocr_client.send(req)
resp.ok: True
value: 15.6 mm
